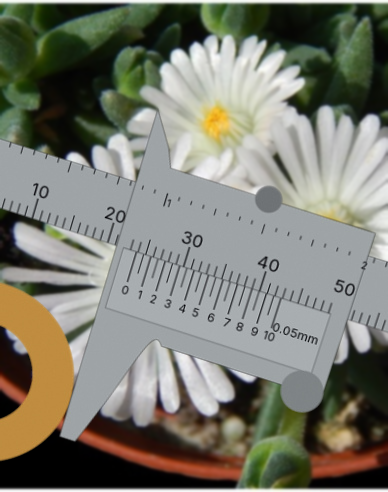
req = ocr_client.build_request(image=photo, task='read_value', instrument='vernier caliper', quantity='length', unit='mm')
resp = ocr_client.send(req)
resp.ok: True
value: 23.8 mm
